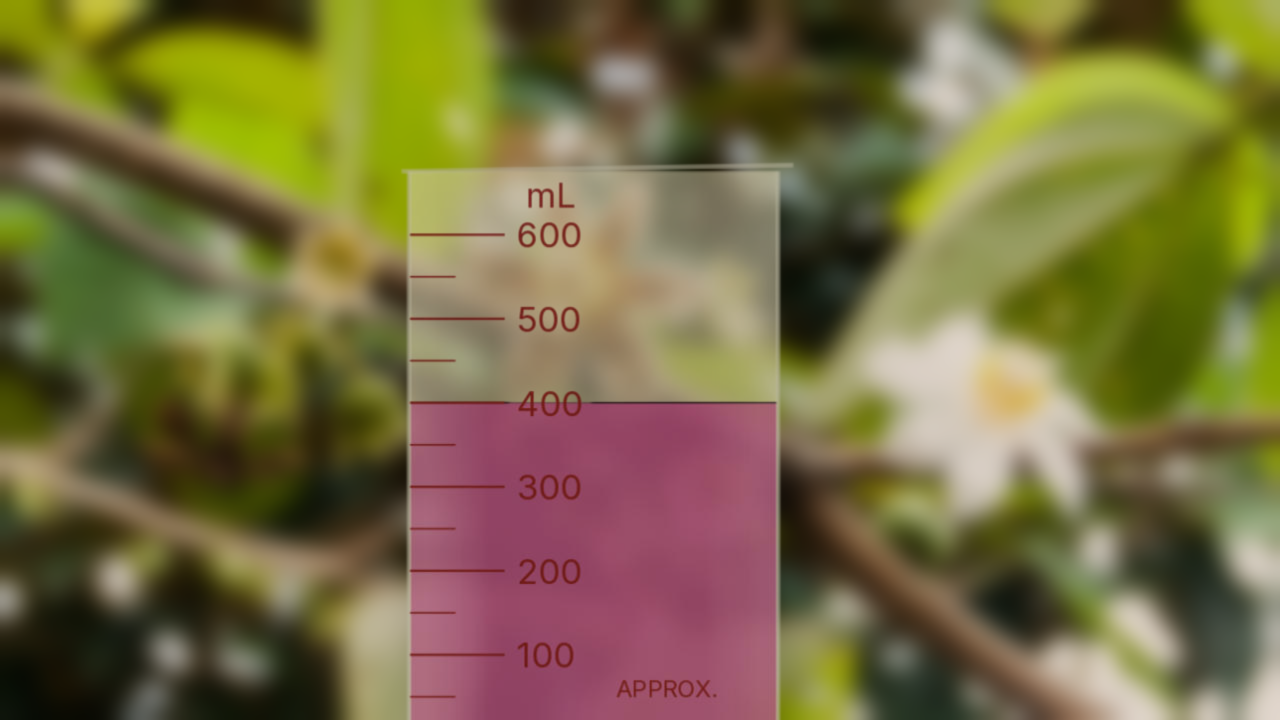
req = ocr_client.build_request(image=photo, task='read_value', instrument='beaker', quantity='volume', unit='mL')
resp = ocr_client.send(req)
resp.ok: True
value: 400 mL
